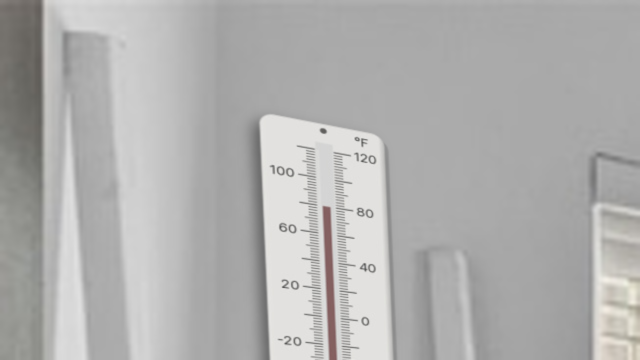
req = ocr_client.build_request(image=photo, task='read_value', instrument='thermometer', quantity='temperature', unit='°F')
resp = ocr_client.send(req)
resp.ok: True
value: 80 °F
